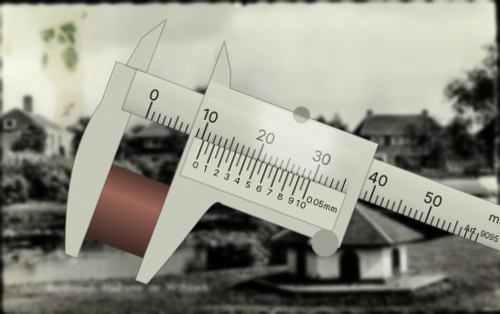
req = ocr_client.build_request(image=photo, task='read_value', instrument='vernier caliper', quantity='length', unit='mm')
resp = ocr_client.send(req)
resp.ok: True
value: 10.4 mm
